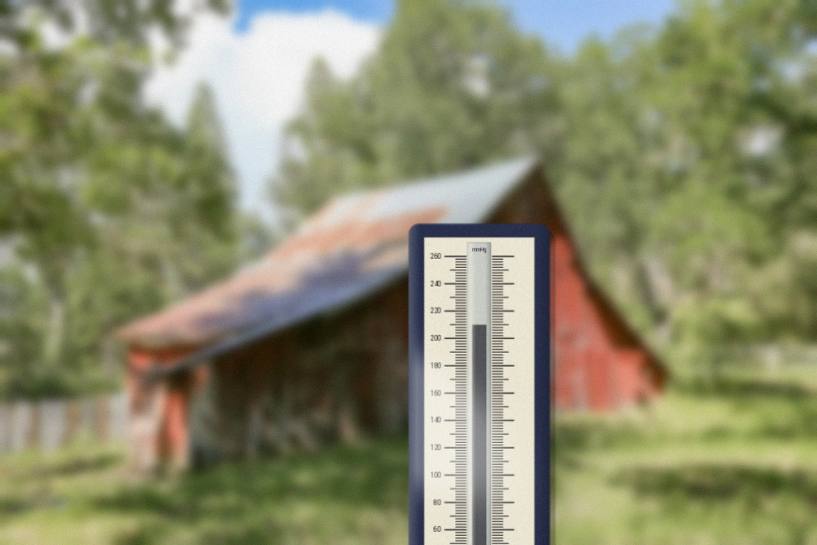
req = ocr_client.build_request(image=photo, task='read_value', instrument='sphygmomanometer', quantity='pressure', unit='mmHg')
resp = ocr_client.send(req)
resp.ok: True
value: 210 mmHg
